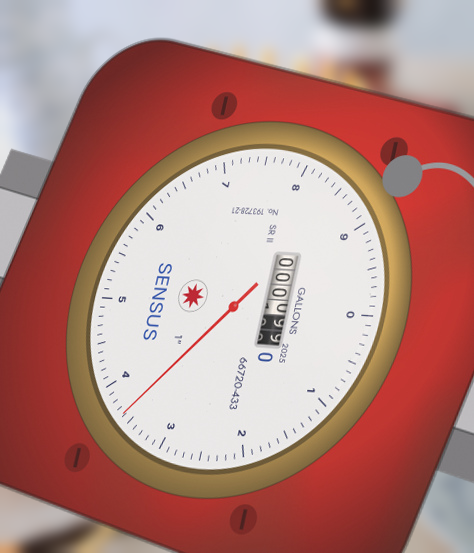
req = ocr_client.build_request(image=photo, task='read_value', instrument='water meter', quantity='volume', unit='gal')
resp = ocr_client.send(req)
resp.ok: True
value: 993.6 gal
